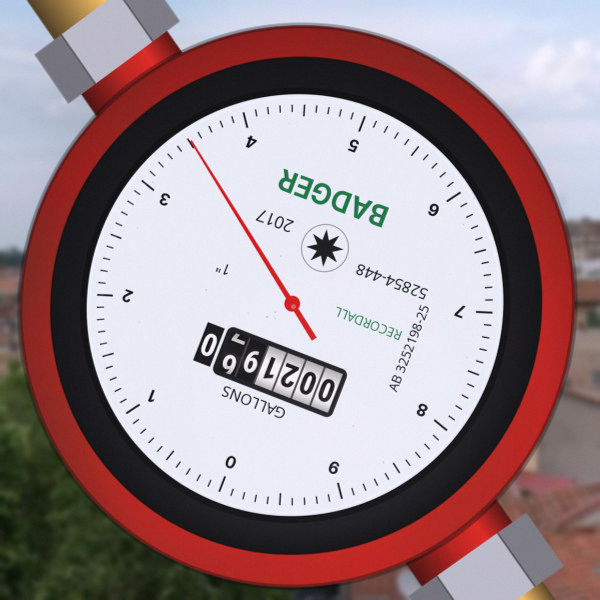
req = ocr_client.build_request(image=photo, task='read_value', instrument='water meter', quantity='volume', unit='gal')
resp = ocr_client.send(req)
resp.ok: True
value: 21963.5 gal
